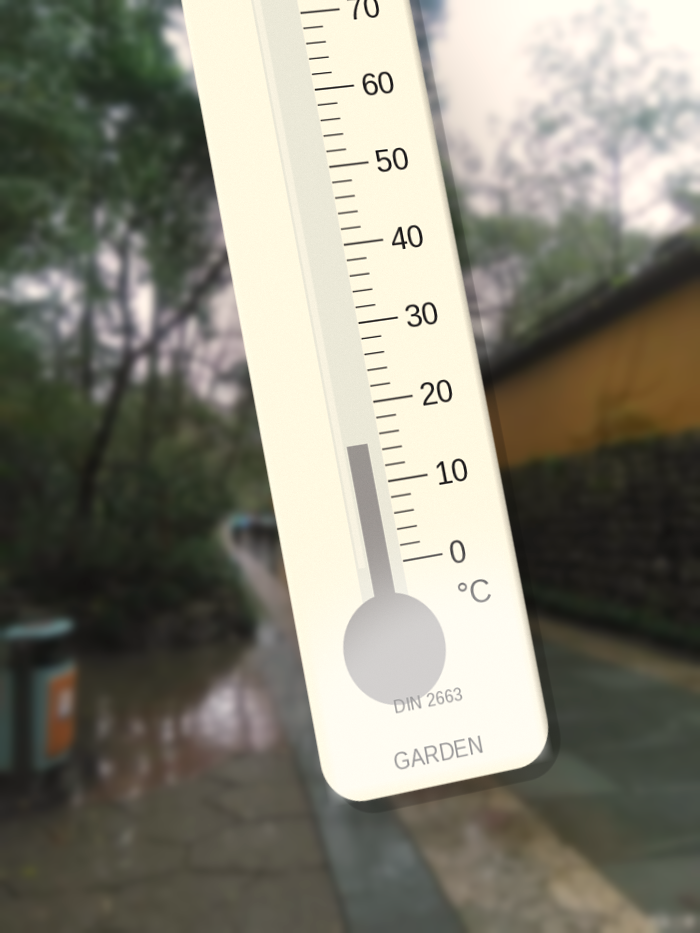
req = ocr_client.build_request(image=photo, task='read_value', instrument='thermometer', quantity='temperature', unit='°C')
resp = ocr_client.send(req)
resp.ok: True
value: 15 °C
